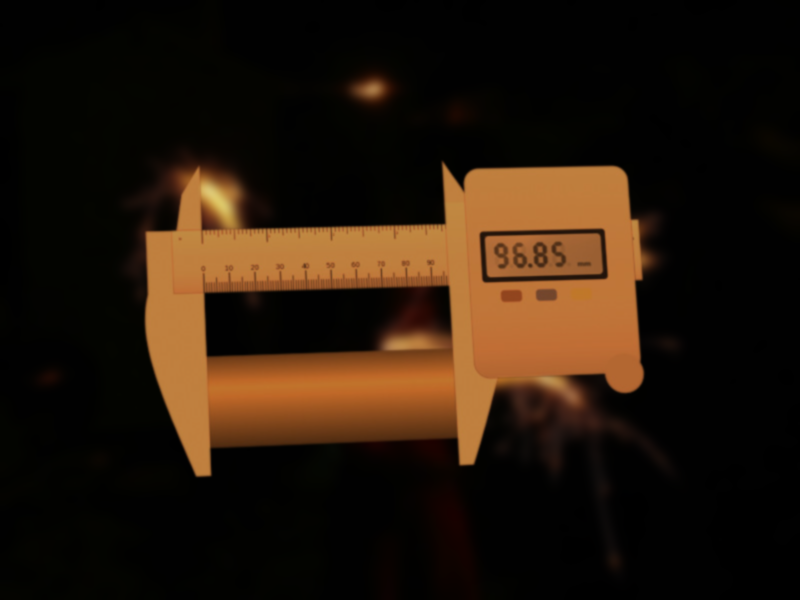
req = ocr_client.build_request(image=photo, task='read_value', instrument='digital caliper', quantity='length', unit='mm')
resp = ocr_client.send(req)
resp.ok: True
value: 96.85 mm
